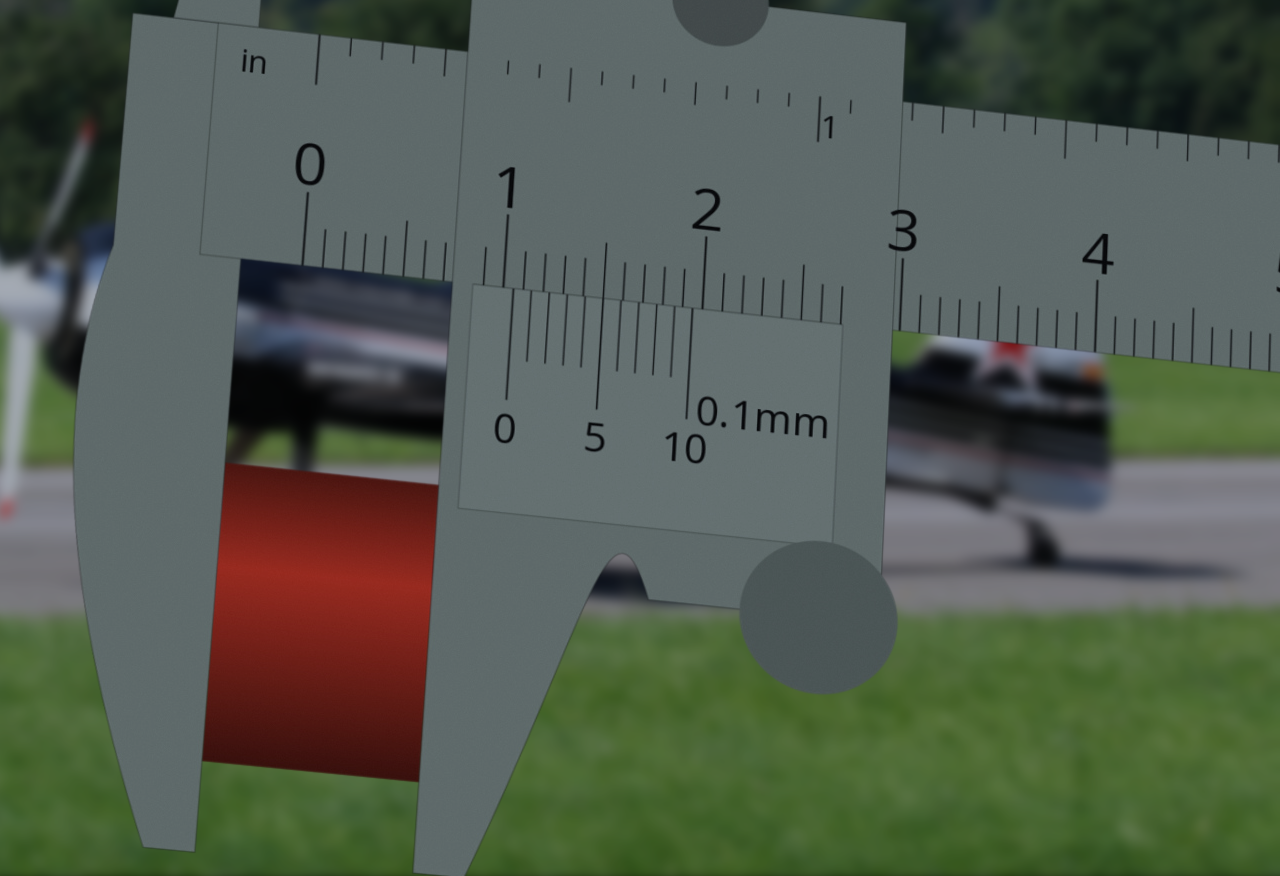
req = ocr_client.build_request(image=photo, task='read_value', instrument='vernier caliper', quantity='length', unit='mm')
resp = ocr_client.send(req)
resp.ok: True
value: 10.5 mm
